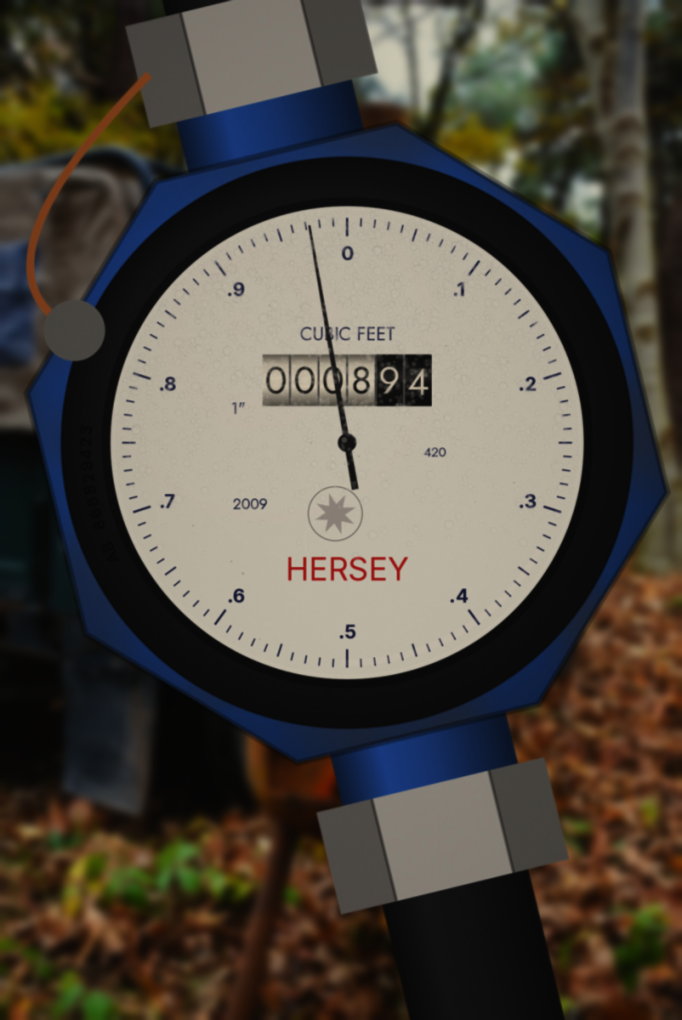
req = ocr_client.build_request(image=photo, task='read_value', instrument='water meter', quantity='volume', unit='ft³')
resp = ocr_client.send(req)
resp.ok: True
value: 893.97 ft³
